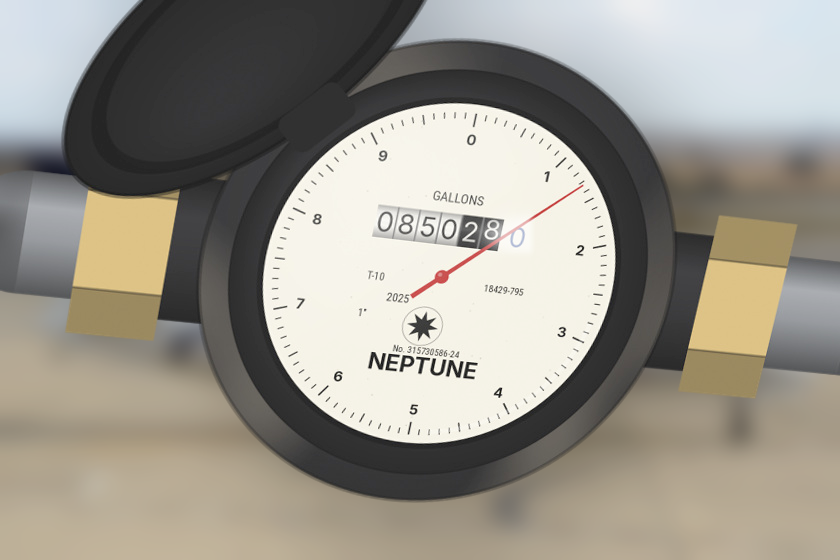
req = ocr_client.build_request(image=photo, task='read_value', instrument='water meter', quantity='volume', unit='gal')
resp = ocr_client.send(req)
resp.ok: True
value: 850281.3 gal
